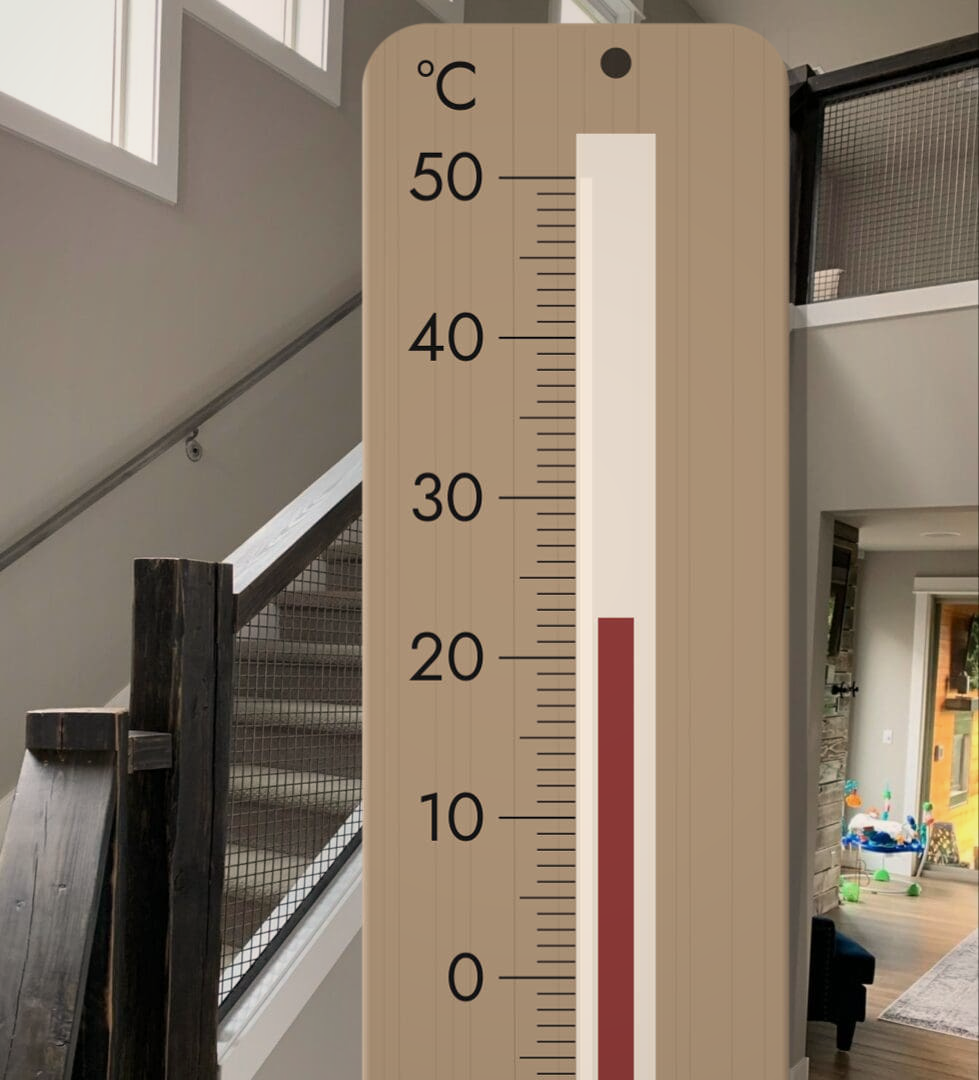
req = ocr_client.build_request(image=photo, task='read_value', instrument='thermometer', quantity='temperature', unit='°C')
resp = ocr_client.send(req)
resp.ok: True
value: 22.5 °C
